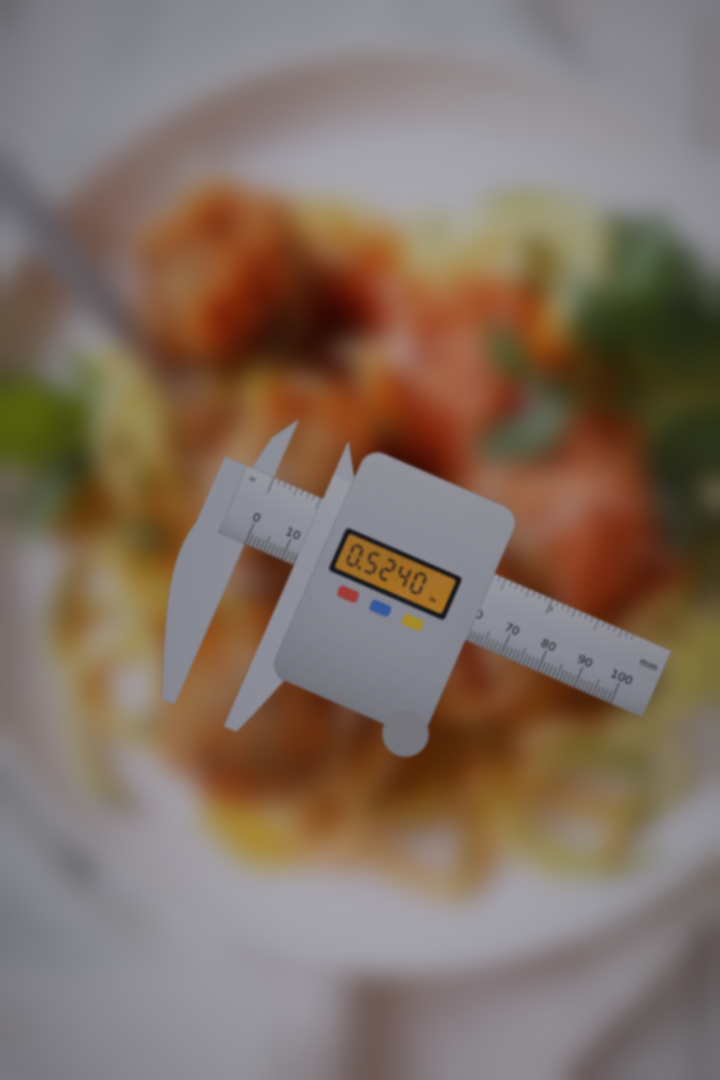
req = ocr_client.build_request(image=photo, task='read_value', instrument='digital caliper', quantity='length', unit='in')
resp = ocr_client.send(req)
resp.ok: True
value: 0.5240 in
